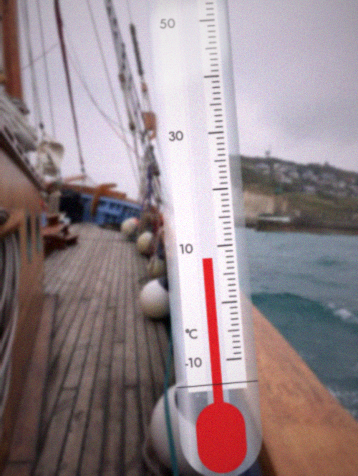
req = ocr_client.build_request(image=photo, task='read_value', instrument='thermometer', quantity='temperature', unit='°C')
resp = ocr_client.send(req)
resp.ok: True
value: 8 °C
